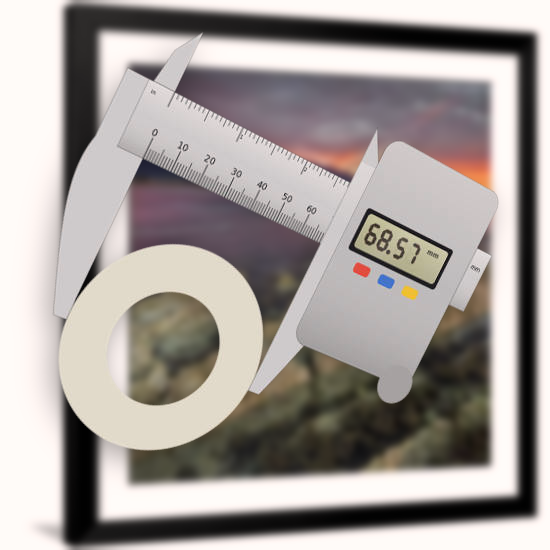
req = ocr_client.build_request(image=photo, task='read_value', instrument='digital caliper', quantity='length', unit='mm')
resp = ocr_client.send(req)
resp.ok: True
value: 68.57 mm
